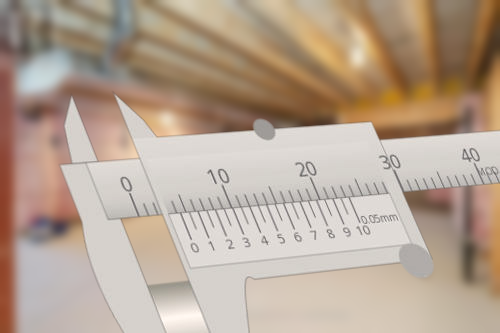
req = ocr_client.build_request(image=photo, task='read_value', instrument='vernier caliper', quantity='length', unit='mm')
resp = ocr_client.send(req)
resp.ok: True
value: 4.4 mm
